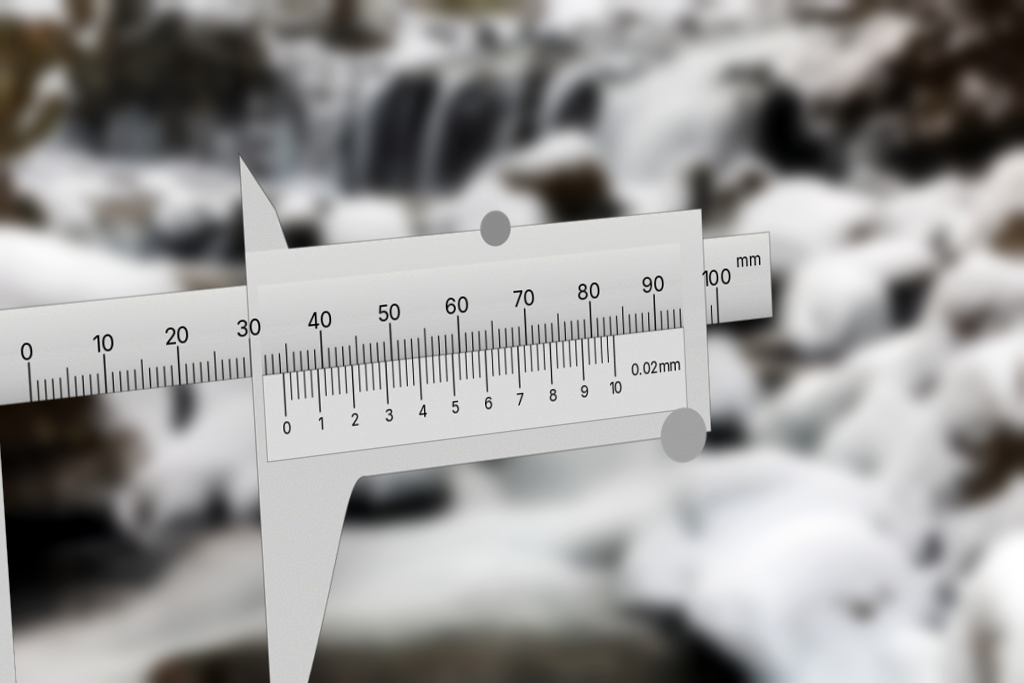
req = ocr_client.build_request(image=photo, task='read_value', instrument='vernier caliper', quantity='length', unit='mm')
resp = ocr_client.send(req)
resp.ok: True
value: 34.4 mm
